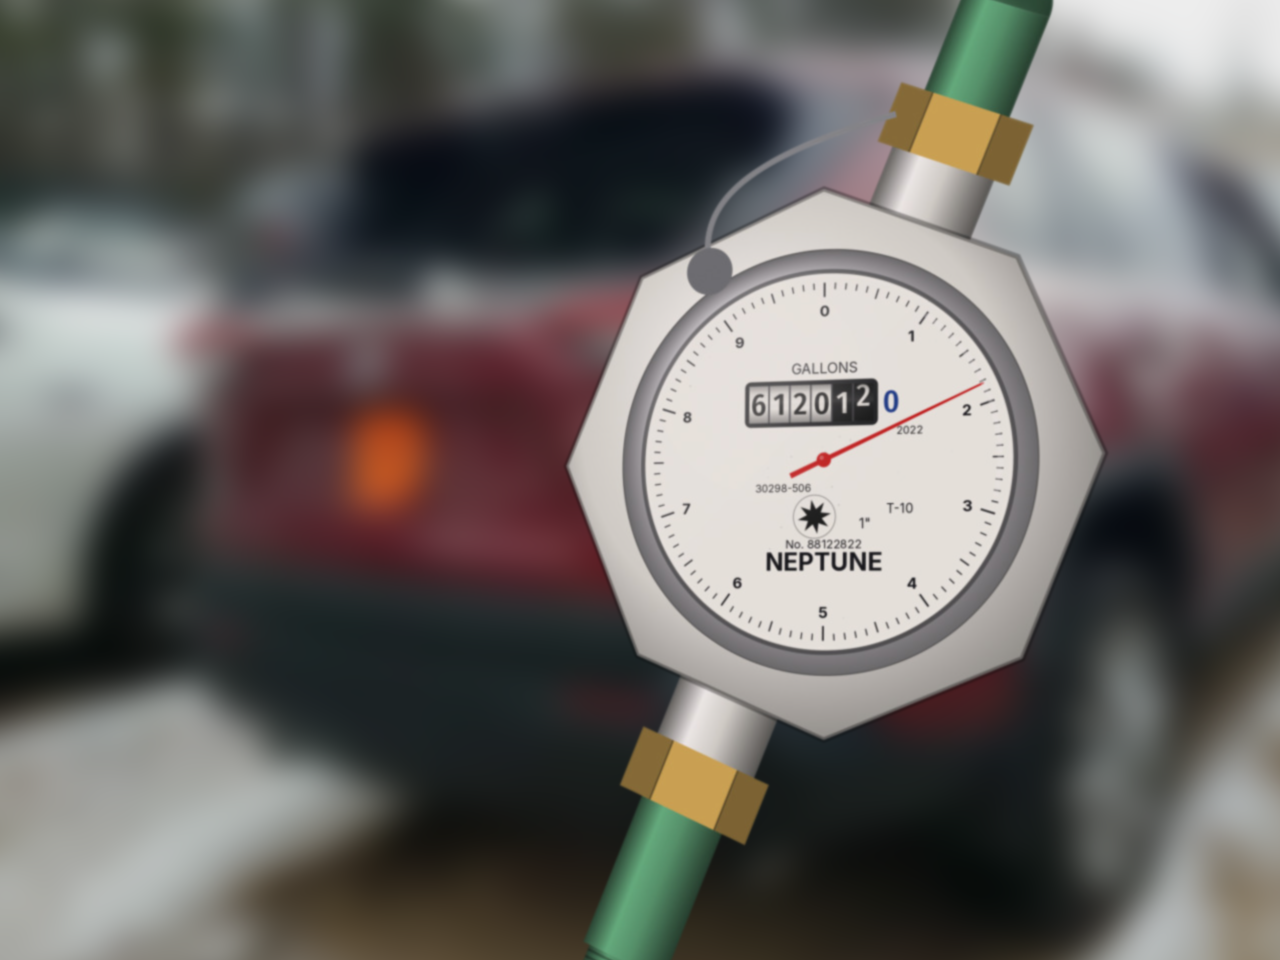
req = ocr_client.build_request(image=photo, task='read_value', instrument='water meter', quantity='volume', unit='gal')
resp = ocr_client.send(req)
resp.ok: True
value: 6120121.8 gal
